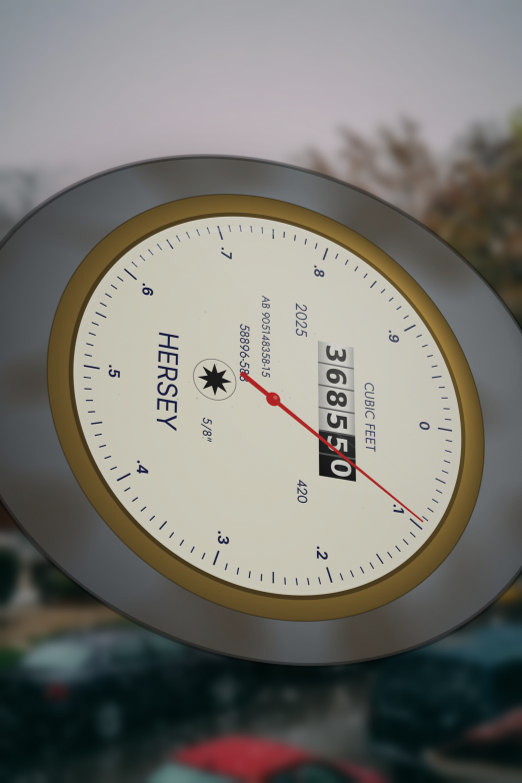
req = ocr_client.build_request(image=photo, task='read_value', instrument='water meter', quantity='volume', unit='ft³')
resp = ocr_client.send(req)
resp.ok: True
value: 368550.09 ft³
